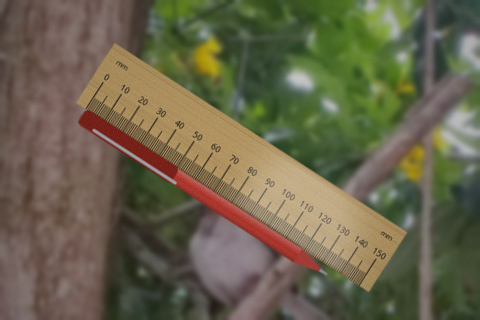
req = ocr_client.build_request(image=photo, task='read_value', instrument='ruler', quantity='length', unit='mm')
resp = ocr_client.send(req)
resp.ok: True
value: 135 mm
